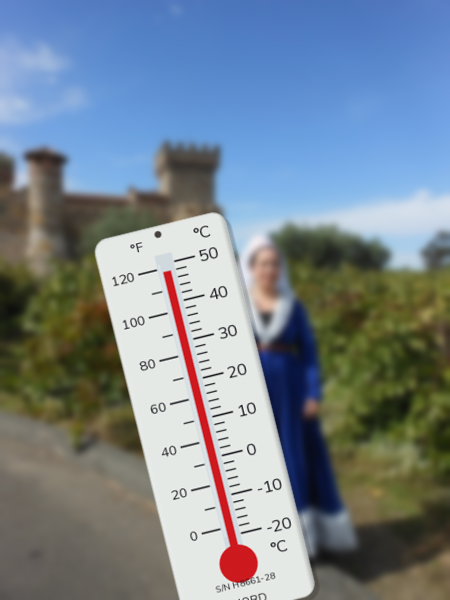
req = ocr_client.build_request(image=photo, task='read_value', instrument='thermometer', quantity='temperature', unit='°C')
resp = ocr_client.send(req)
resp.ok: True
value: 48 °C
